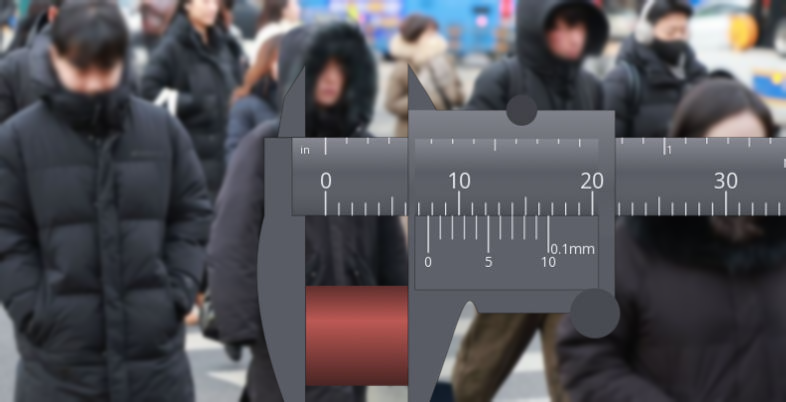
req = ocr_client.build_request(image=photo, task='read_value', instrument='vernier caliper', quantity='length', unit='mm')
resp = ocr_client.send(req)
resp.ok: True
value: 7.7 mm
